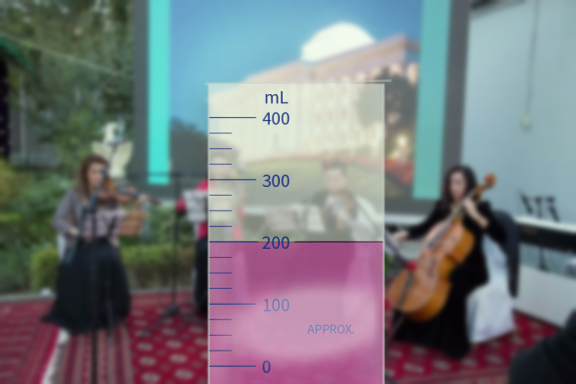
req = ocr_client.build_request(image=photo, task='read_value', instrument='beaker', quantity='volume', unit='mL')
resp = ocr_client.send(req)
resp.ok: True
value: 200 mL
